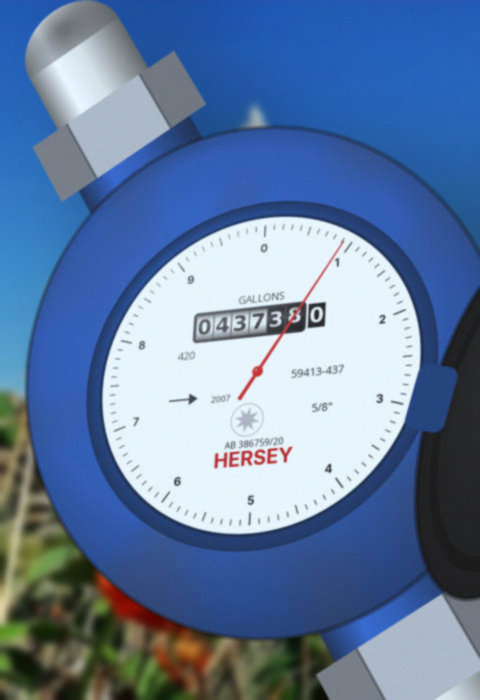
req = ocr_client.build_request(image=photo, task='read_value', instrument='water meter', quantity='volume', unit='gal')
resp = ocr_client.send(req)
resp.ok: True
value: 437380.9 gal
